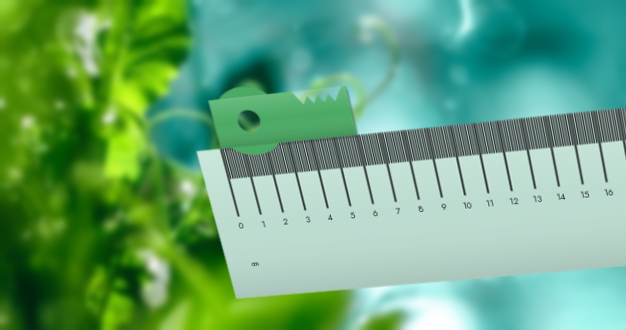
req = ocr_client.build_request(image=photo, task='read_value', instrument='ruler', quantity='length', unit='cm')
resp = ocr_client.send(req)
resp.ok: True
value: 6 cm
